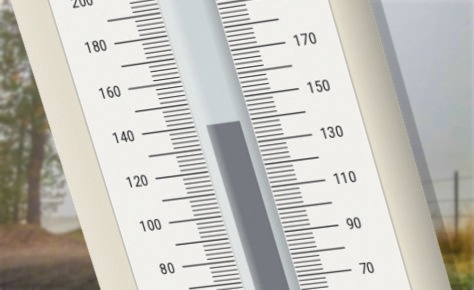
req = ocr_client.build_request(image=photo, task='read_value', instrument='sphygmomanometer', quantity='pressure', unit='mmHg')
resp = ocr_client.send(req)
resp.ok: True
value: 140 mmHg
